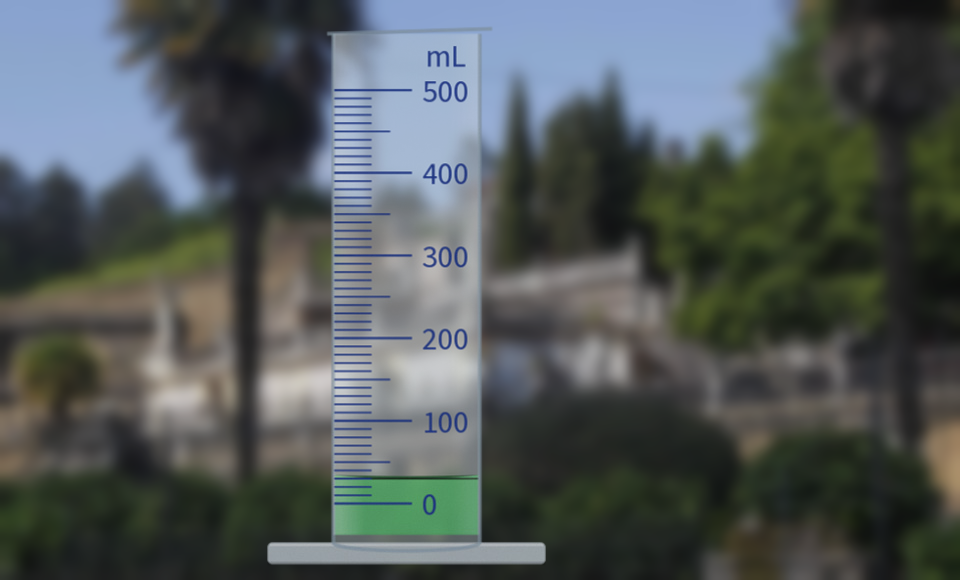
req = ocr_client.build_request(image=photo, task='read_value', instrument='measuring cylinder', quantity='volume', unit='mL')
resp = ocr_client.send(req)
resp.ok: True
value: 30 mL
